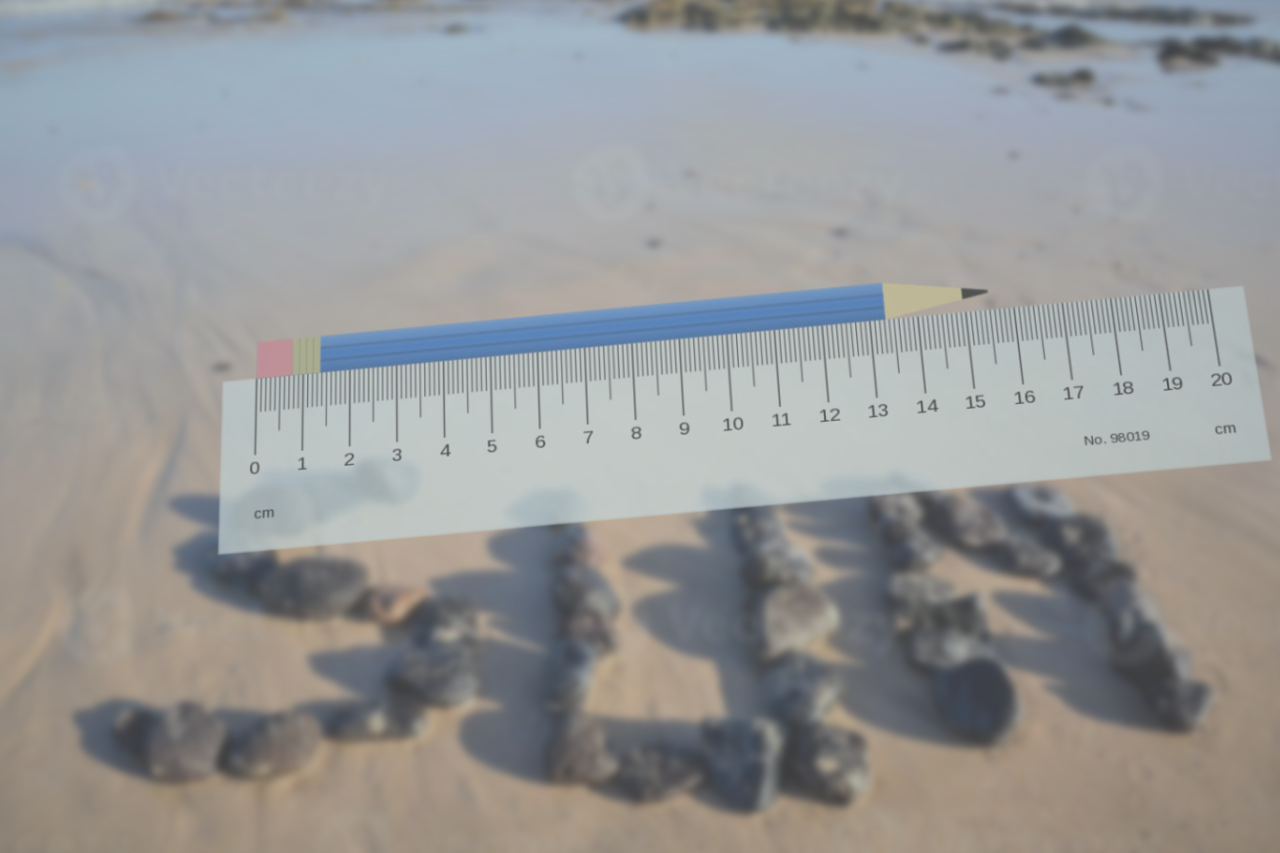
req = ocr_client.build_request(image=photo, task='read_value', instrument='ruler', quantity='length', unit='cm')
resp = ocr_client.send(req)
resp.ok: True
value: 15.5 cm
